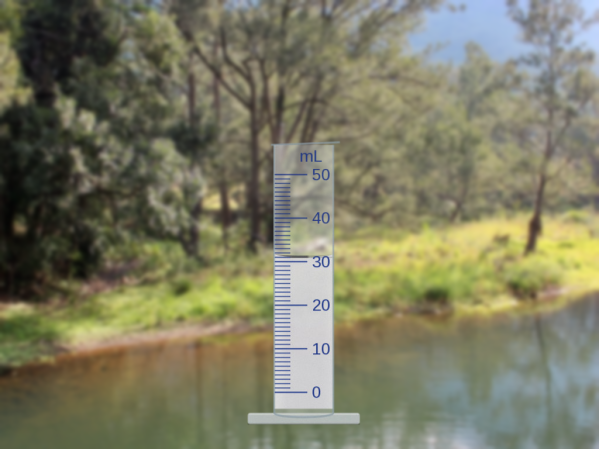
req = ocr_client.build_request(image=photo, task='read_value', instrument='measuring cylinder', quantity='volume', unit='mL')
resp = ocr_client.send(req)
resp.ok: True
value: 31 mL
